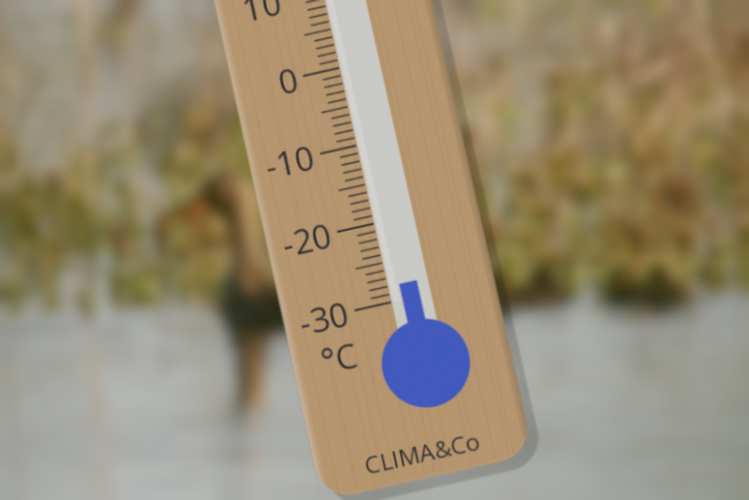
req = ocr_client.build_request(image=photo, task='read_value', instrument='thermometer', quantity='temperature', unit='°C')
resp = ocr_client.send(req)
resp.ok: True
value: -28 °C
